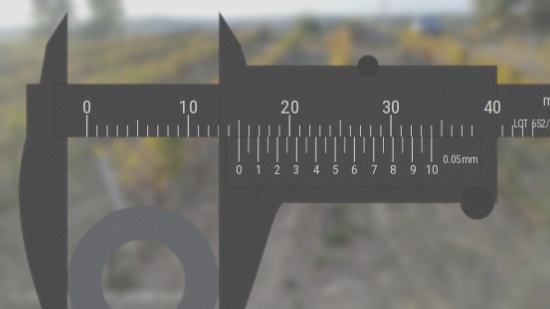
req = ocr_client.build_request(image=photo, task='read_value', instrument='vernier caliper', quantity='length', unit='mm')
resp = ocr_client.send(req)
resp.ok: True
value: 15.0 mm
